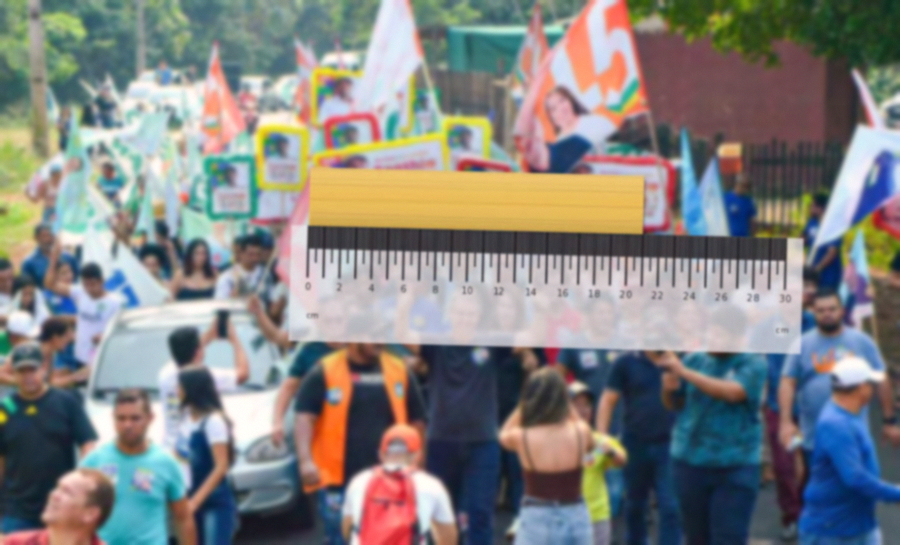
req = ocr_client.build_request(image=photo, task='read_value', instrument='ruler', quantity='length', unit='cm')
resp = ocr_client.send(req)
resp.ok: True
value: 21 cm
